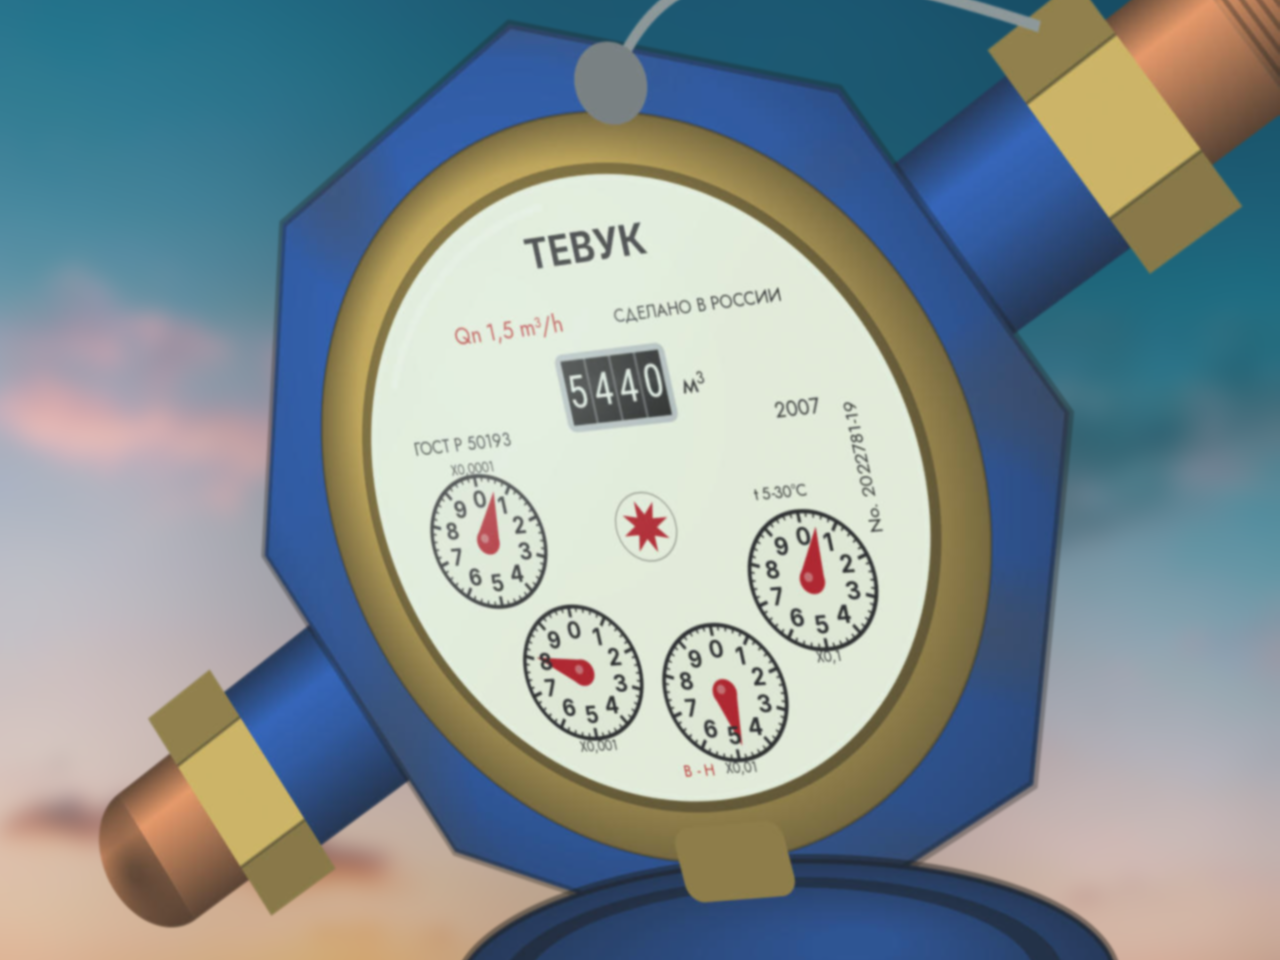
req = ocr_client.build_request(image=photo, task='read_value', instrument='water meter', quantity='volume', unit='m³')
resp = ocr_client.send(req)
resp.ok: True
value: 5440.0480 m³
